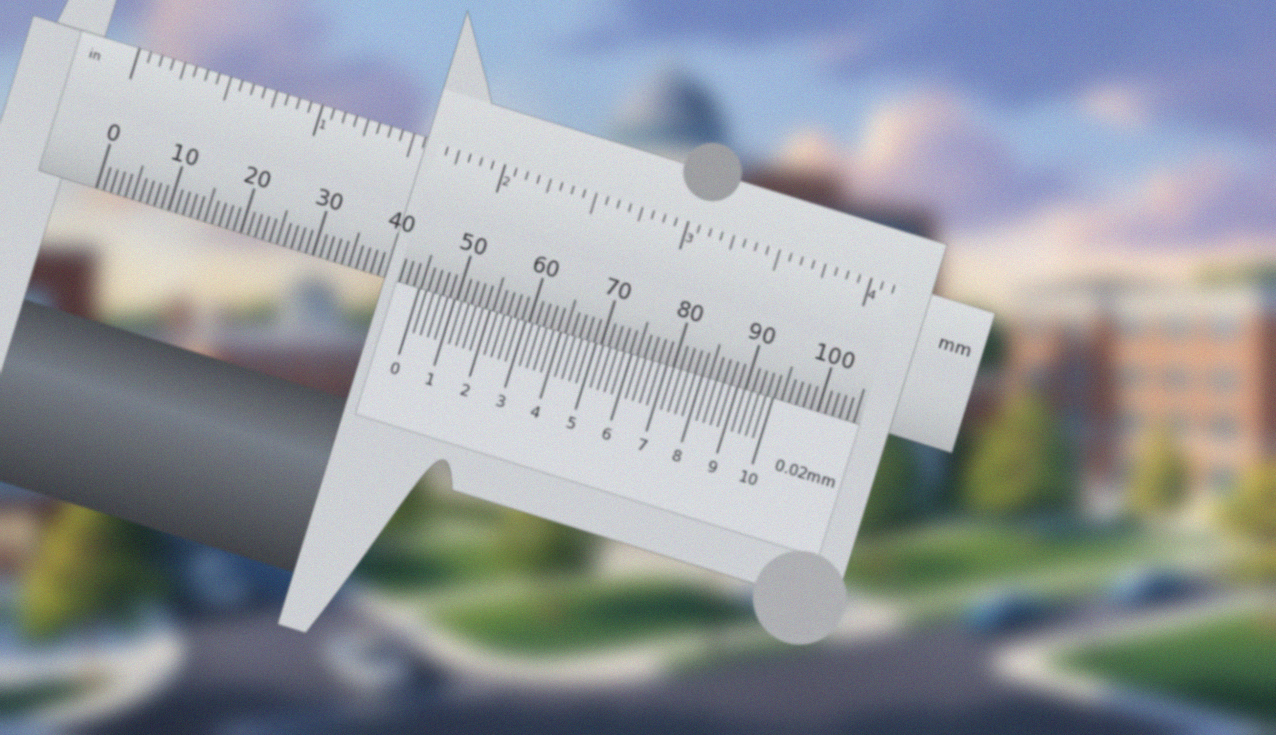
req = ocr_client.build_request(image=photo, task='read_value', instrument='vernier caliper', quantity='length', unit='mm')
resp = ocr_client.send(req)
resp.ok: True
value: 44.8 mm
